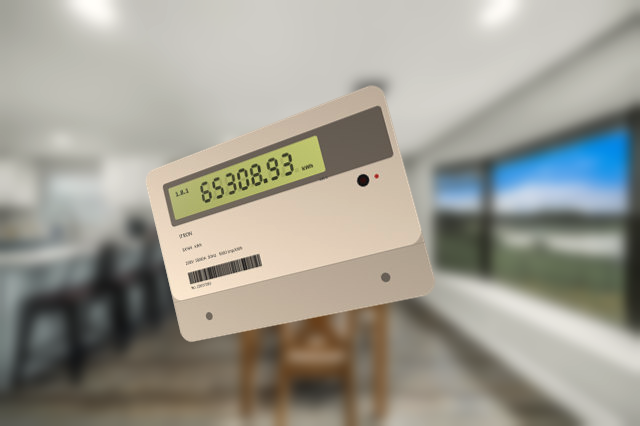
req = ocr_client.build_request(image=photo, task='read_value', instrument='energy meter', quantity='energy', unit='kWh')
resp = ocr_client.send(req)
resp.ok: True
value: 65308.93 kWh
